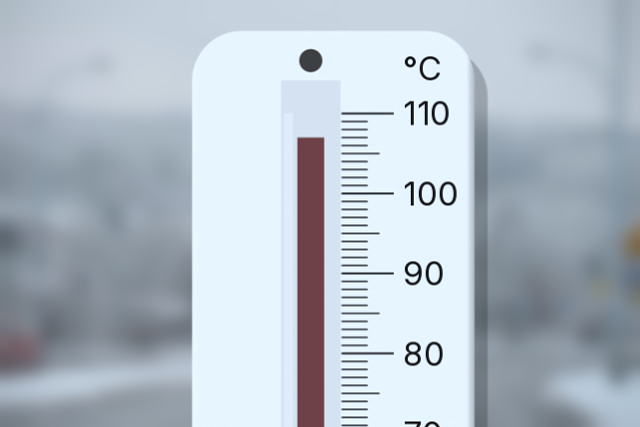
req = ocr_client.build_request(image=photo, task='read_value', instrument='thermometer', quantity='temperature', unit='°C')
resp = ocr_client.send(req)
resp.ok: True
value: 107 °C
